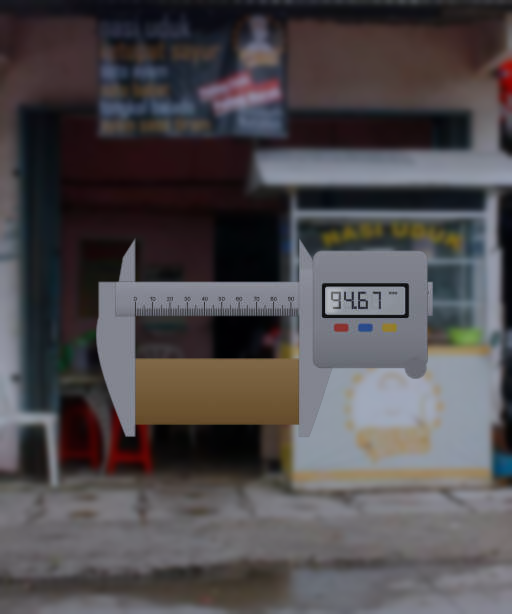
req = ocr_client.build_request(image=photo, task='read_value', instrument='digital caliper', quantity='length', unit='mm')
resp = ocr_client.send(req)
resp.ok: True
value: 94.67 mm
